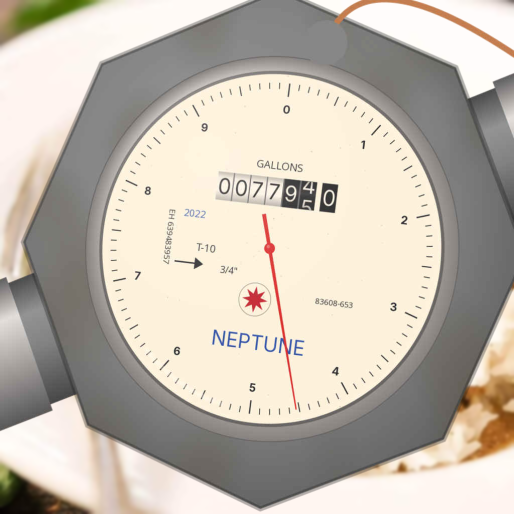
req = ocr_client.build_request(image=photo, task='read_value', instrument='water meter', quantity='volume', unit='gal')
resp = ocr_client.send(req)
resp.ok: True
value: 77944.5 gal
